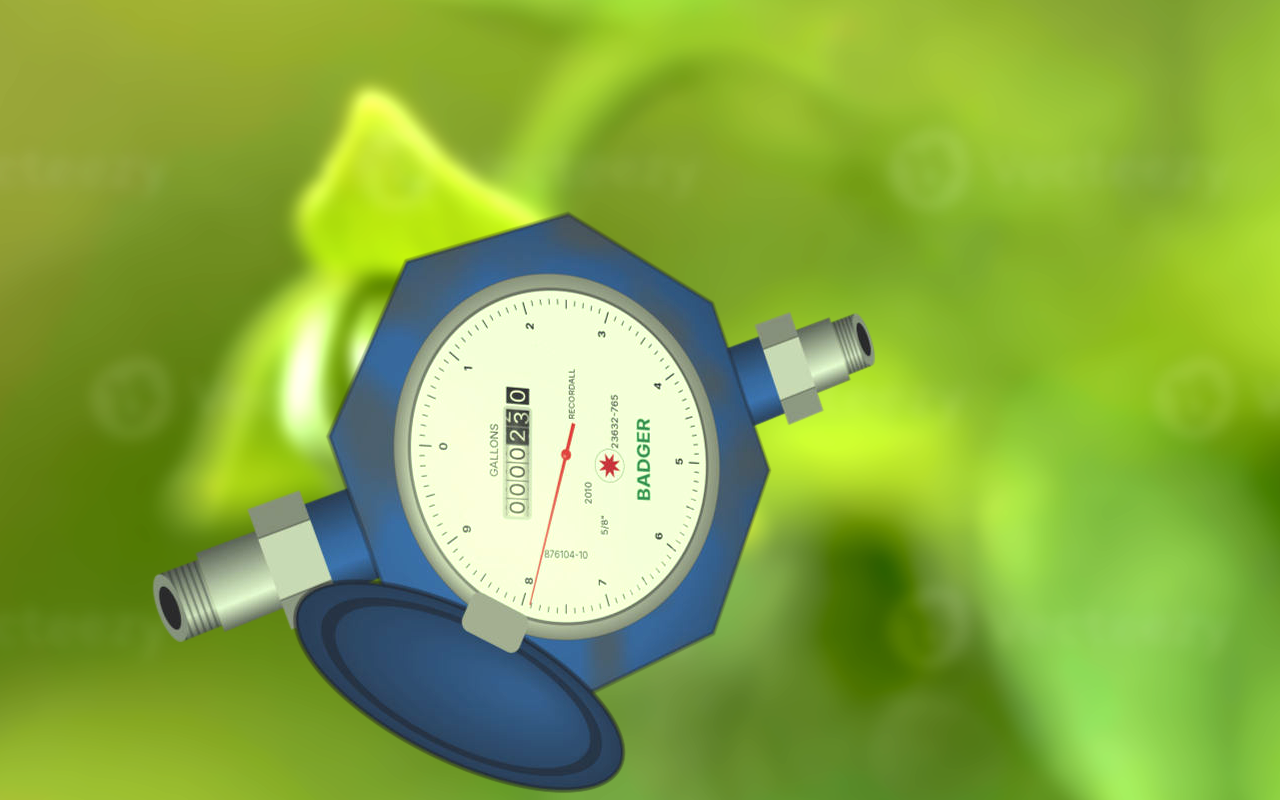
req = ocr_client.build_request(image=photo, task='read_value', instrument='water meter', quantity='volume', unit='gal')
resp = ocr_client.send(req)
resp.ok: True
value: 227.9 gal
